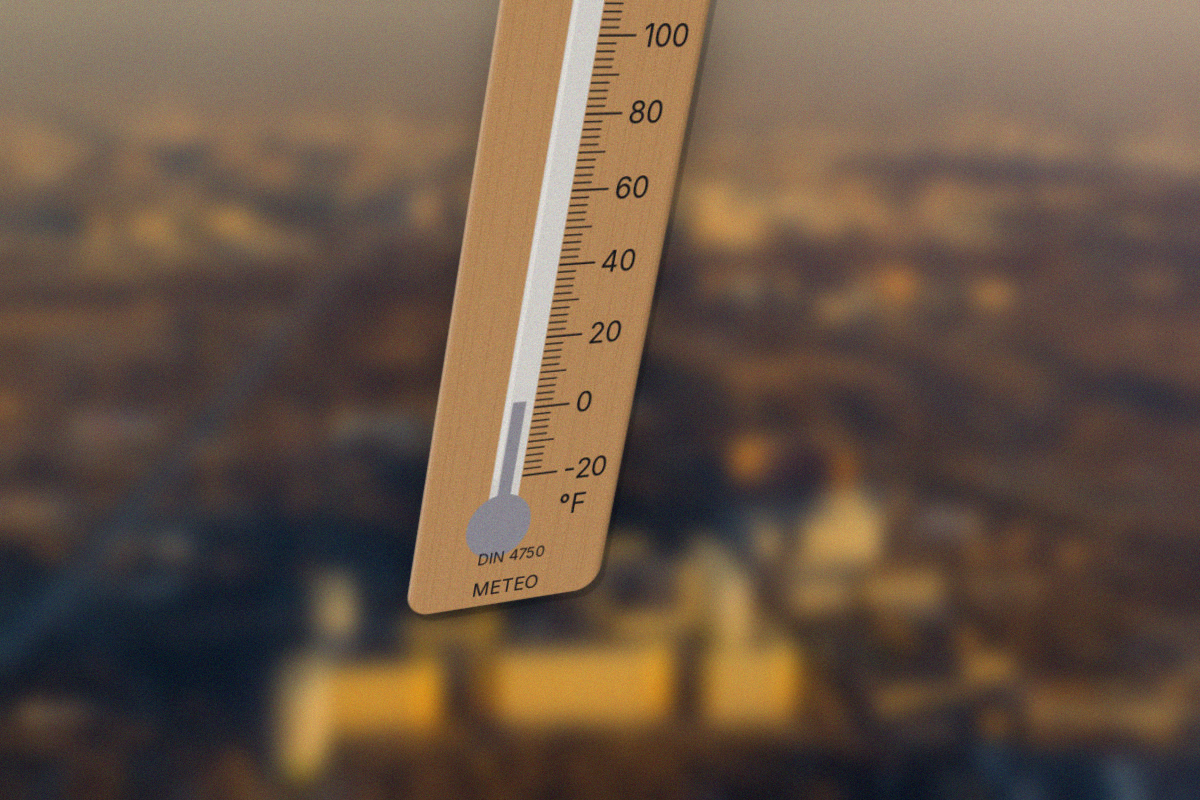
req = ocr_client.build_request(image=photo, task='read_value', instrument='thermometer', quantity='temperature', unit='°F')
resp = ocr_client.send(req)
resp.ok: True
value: 2 °F
